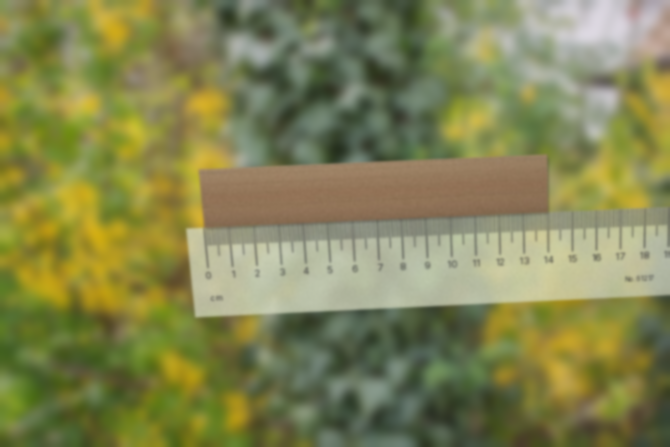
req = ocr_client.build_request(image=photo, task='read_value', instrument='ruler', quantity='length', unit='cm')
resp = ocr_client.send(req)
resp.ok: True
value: 14 cm
